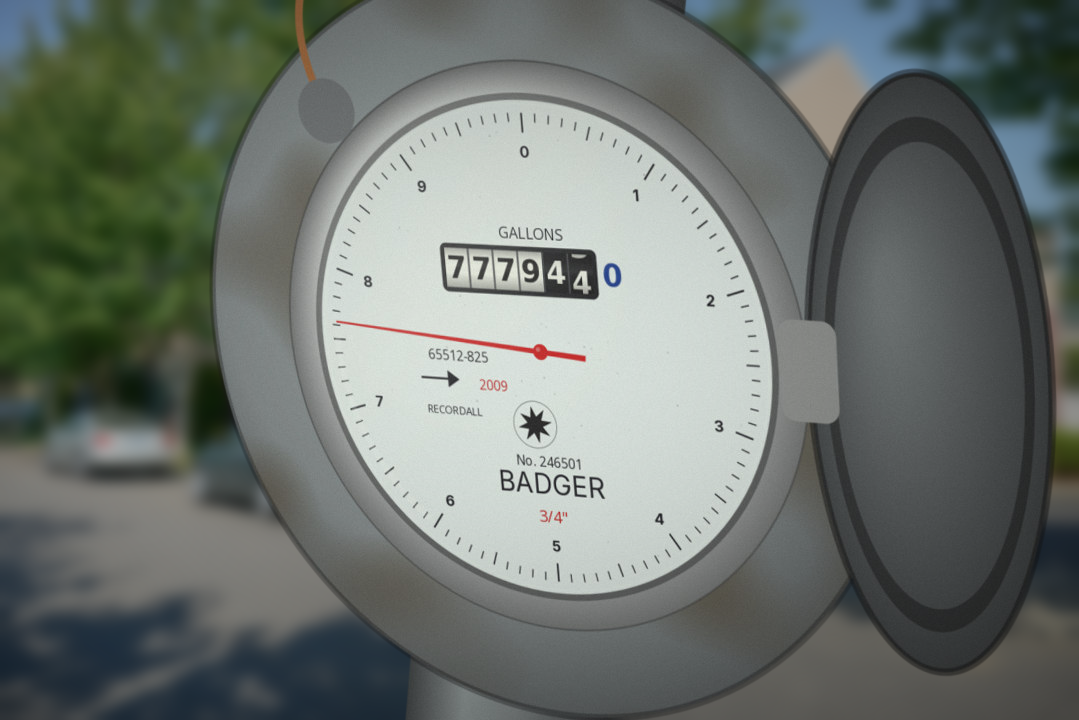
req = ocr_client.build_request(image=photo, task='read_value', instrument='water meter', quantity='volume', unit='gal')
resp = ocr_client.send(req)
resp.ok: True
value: 7779437.6 gal
